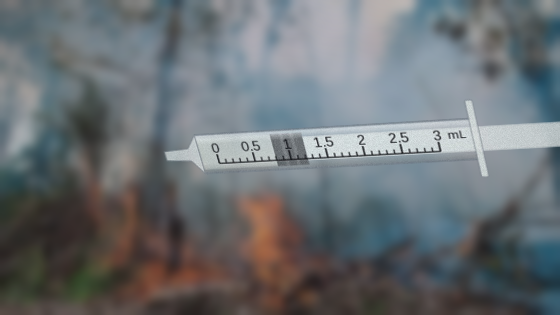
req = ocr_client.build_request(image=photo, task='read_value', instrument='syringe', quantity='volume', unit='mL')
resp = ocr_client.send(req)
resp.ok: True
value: 0.8 mL
